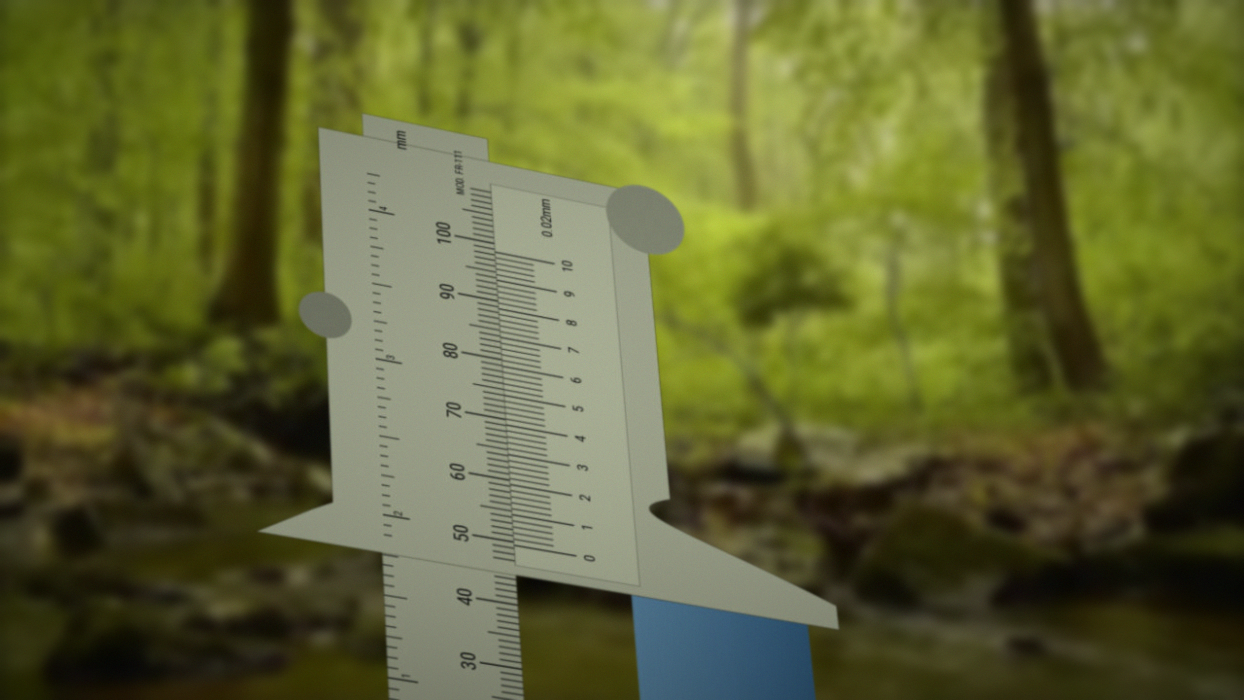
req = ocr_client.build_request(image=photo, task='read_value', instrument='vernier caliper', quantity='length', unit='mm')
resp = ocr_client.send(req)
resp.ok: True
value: 49.5 mm
